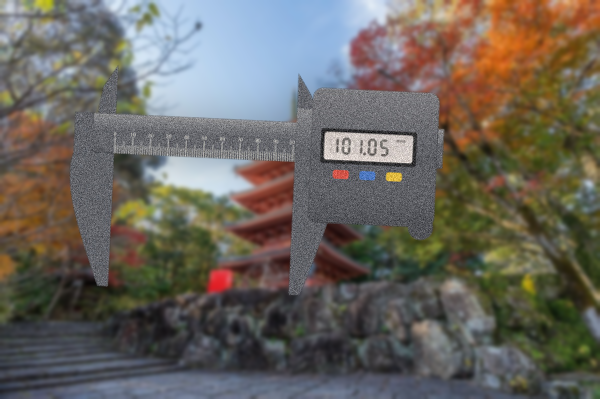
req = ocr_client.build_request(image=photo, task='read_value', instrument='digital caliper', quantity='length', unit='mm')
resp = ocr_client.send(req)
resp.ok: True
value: 101.05 mm
